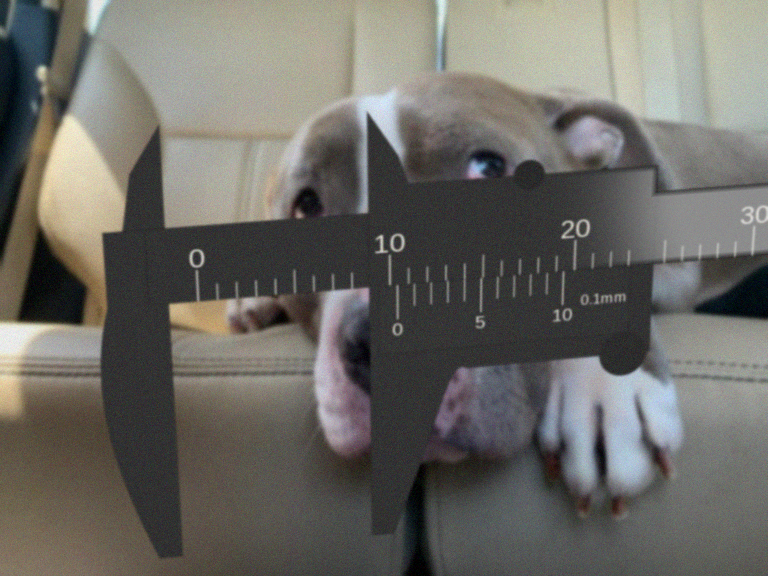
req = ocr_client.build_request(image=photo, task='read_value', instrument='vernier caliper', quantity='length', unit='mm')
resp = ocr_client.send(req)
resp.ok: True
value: 10.4 mm
